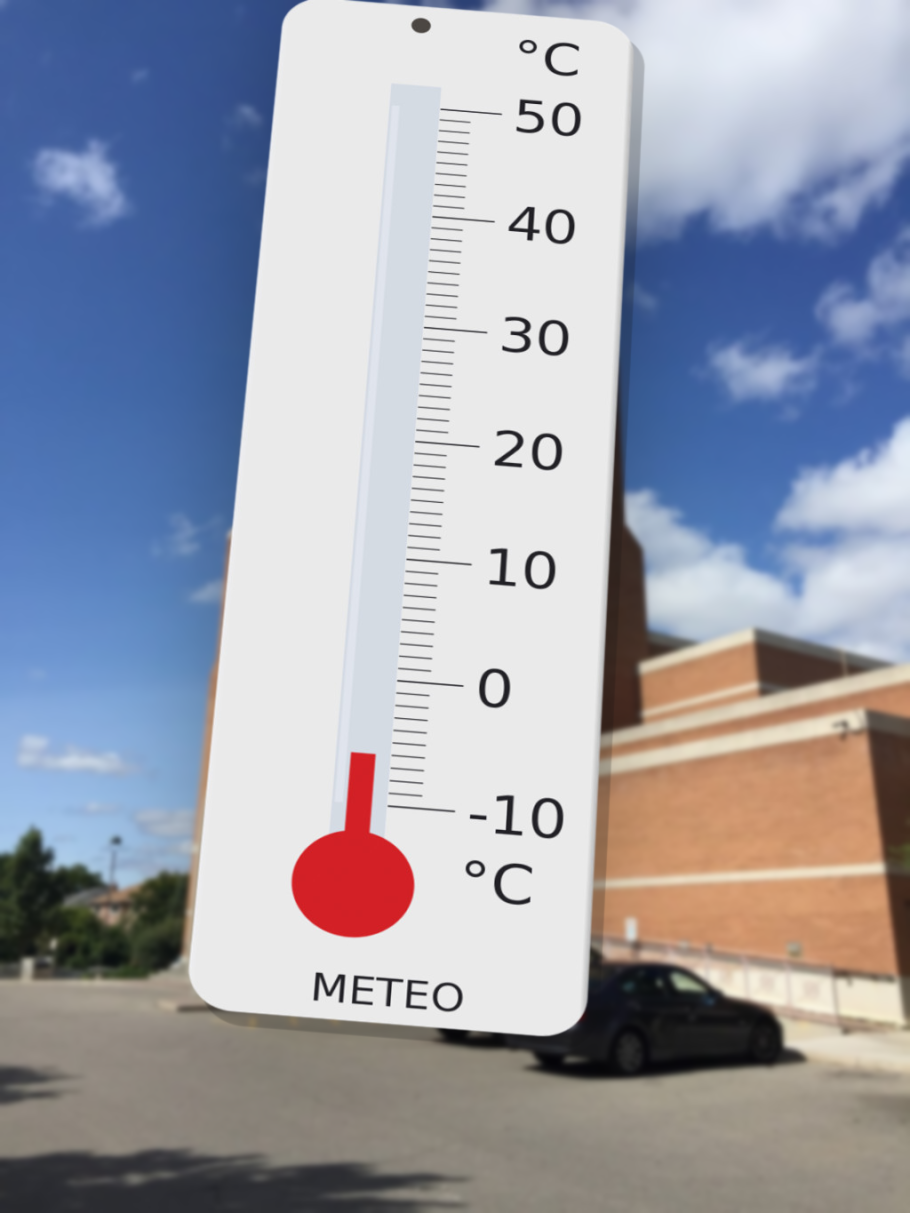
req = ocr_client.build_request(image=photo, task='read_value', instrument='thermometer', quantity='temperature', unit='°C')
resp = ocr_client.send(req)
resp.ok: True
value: -6 °C
